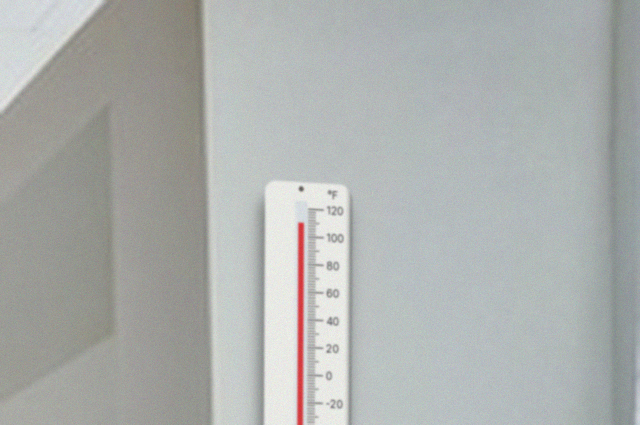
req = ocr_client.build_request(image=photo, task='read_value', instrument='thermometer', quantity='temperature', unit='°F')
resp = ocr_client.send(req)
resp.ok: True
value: 110 °F
